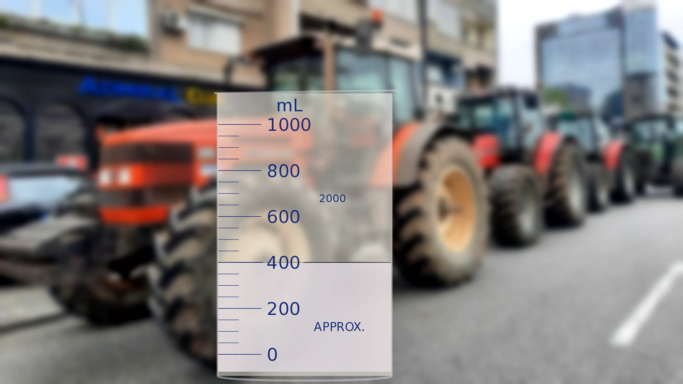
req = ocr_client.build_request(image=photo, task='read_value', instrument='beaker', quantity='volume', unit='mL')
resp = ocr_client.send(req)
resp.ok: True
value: 400 mL
